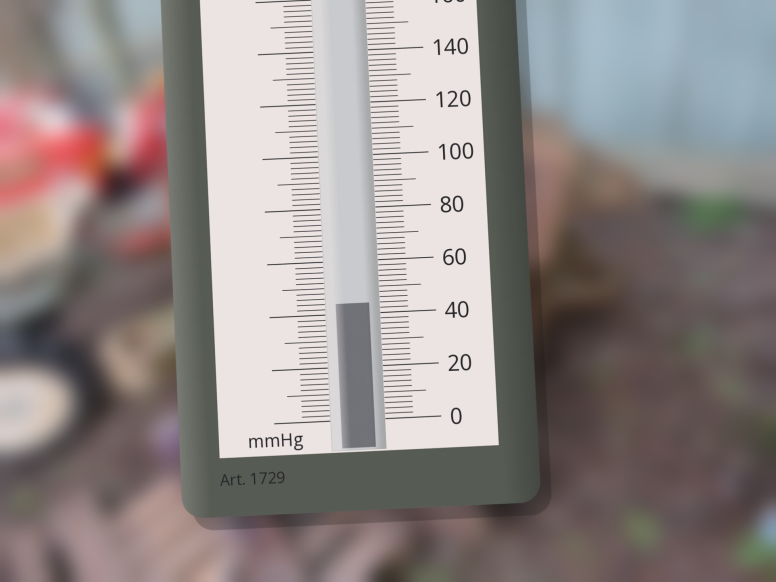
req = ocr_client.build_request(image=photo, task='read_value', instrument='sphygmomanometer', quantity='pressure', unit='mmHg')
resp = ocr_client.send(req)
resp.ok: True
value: 44 mmHg
